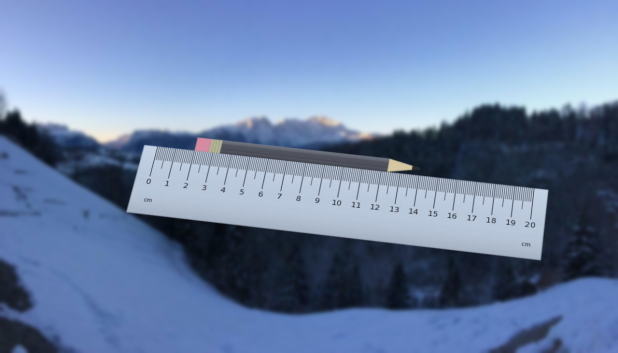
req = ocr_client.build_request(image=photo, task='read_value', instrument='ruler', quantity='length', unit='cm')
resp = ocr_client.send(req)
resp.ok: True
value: 12 cm
